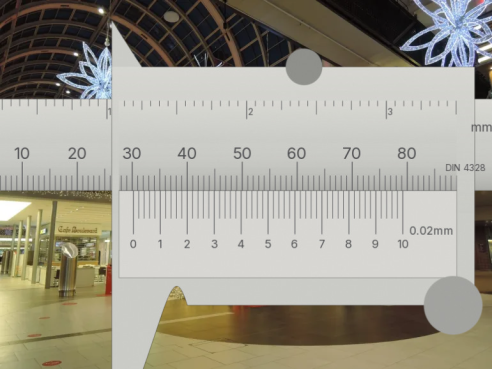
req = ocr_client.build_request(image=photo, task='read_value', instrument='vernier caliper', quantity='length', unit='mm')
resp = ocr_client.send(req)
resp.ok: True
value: 30.2 mm
